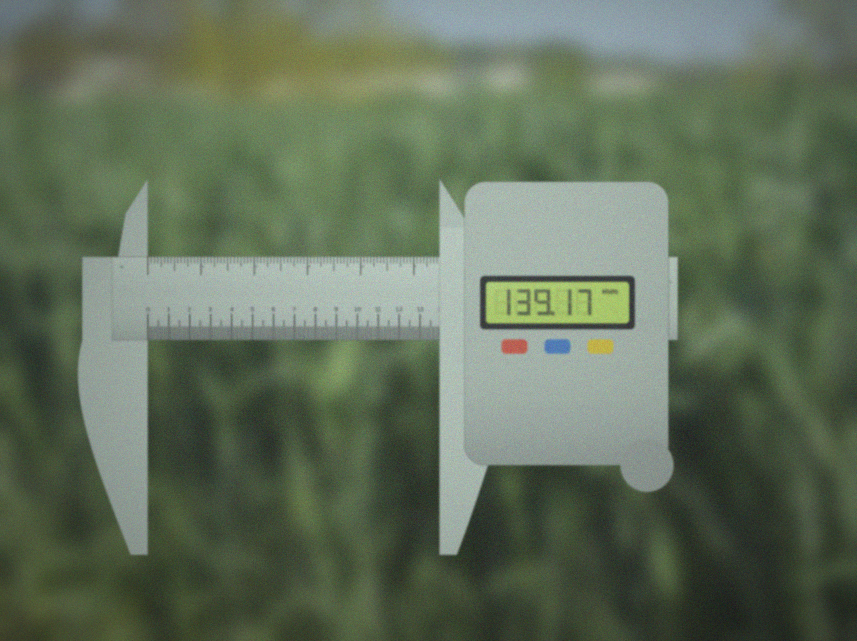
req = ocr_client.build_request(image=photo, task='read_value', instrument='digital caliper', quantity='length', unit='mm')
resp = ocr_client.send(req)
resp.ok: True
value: 139.17 mm
